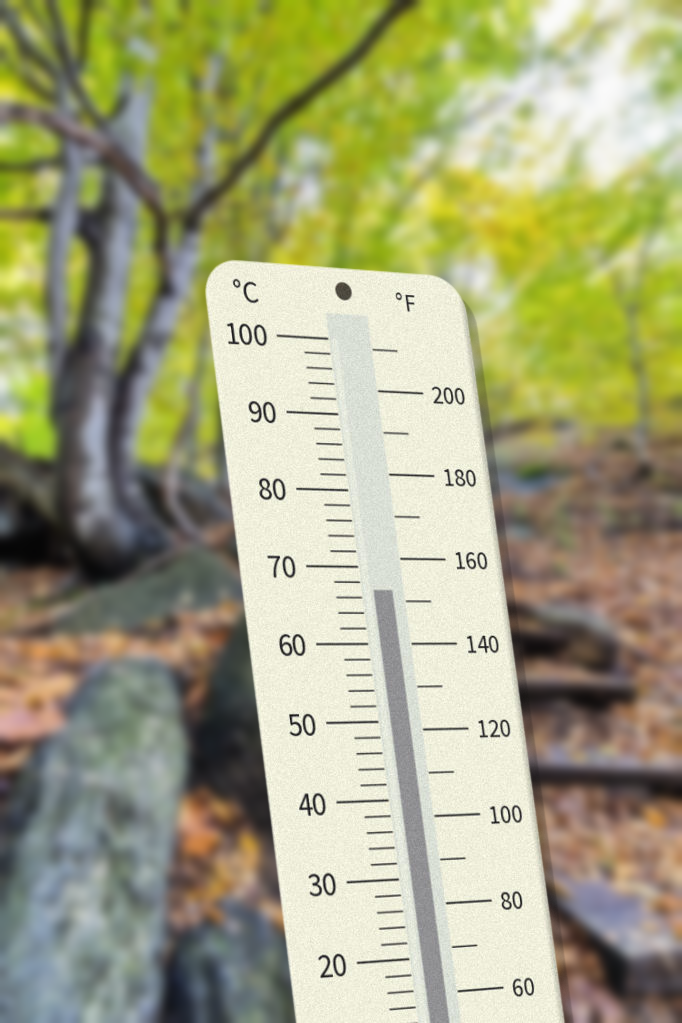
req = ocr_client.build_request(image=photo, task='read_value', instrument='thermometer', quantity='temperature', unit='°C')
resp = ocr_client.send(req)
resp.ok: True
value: 67 °C
